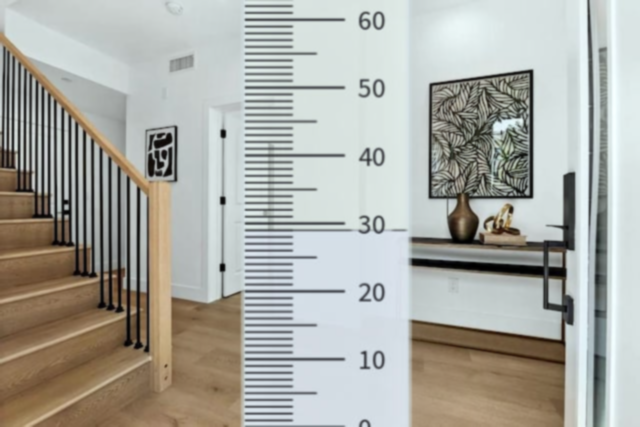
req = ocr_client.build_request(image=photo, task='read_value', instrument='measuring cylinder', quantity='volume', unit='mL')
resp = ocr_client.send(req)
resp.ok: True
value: 29 mL
